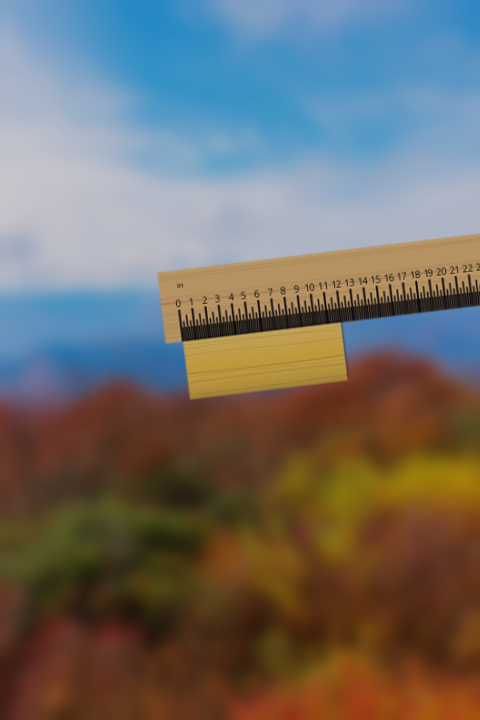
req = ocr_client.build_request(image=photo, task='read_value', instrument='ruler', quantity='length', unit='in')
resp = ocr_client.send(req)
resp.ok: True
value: 12 in
